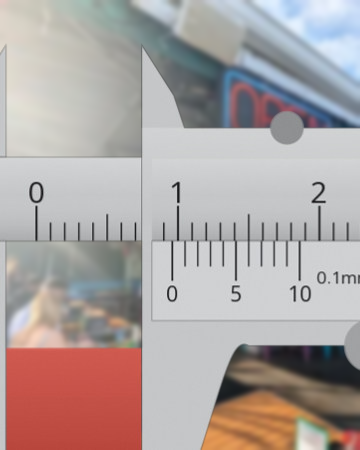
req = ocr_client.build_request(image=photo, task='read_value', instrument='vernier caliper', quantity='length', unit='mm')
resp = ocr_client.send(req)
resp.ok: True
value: 9.6 mm
